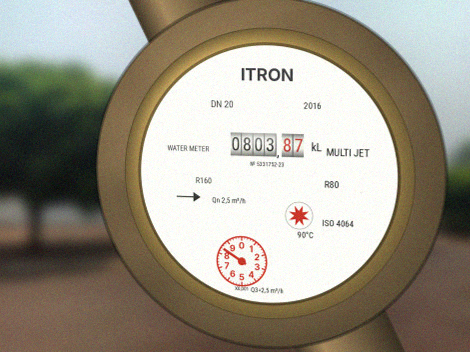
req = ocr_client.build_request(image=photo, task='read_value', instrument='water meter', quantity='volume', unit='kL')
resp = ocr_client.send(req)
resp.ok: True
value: 803.878 kL
